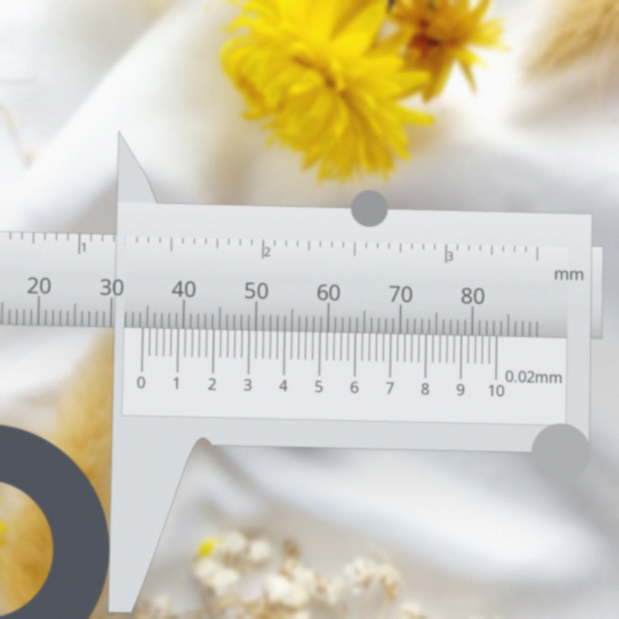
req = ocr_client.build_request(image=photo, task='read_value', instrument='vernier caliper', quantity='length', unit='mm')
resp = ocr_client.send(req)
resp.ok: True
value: 34.4 mm
